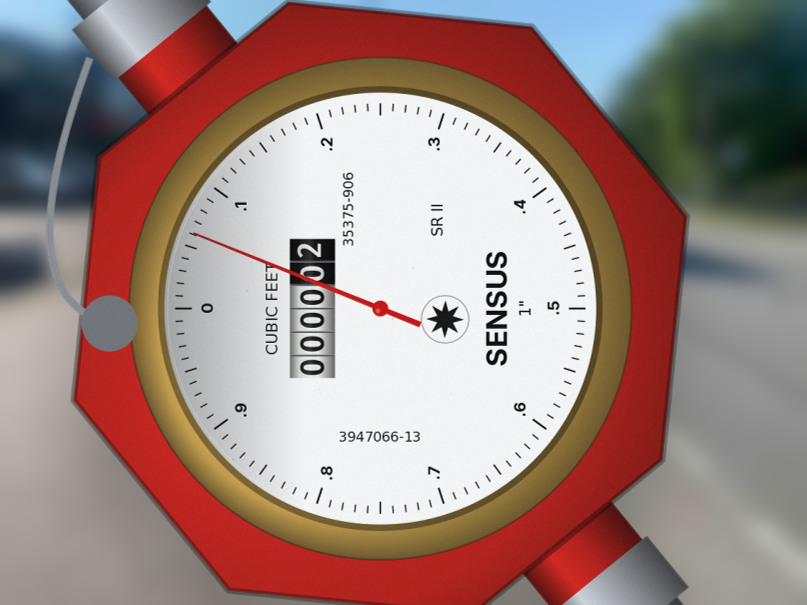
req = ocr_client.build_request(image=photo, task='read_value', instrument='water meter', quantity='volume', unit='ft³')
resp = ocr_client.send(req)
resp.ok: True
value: 2.06 ft³
